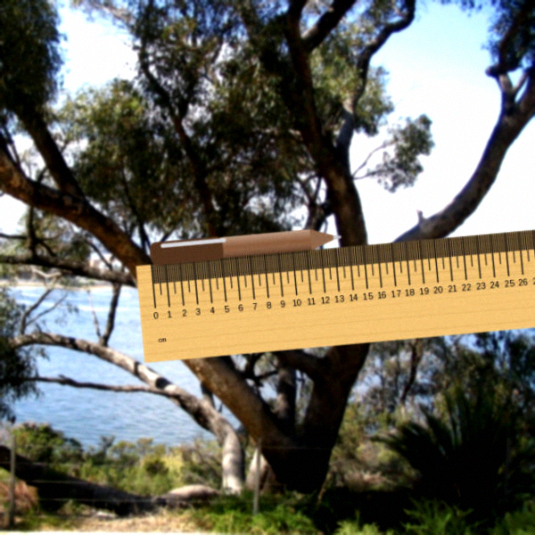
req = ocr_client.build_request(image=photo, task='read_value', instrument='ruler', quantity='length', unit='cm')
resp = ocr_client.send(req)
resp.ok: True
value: 13.5 cm
